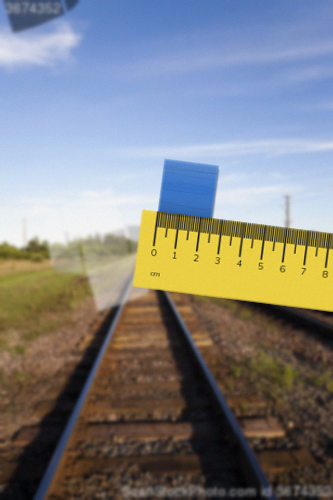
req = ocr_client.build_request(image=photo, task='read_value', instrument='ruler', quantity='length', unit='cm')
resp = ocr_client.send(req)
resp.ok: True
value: 2.5 cm
